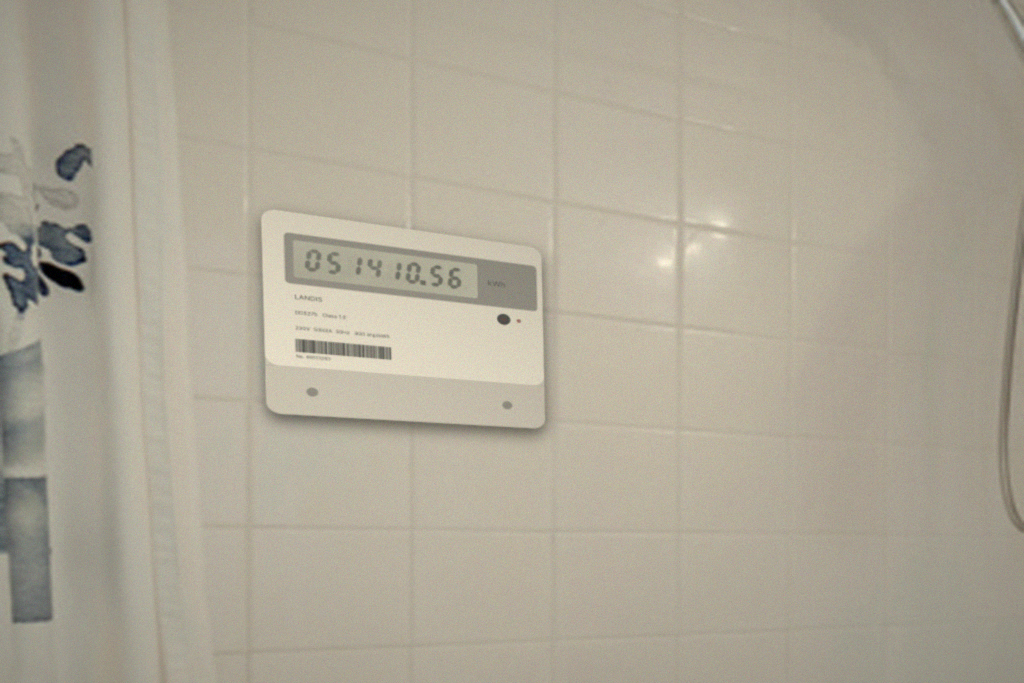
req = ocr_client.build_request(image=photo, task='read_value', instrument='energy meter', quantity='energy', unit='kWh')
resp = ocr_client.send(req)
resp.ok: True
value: 51410.56 kWh
